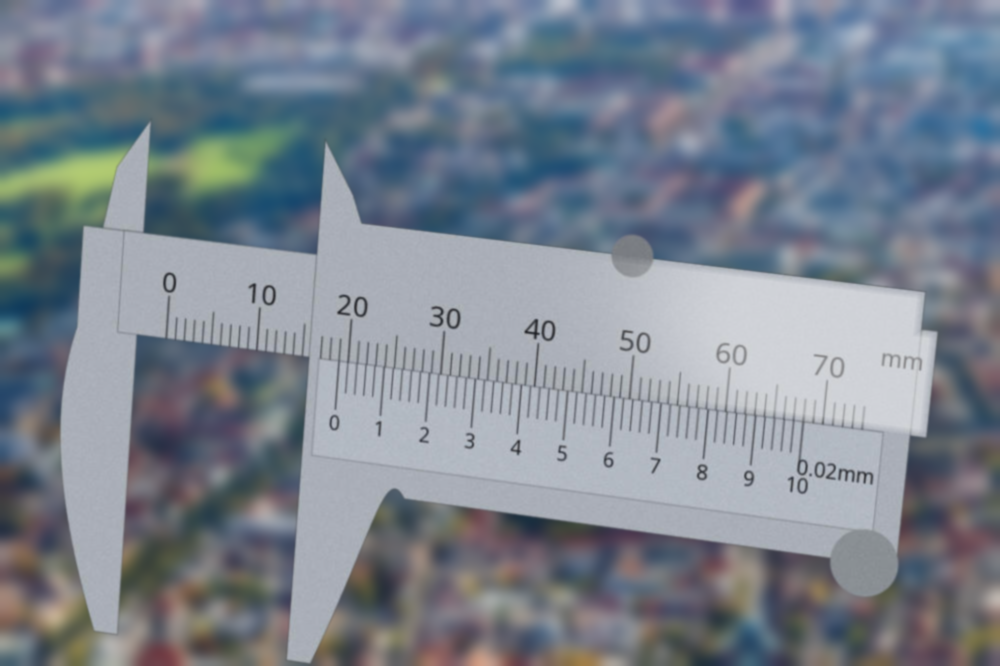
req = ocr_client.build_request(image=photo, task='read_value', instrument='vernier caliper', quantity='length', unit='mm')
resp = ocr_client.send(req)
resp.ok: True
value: 19.0 mm
